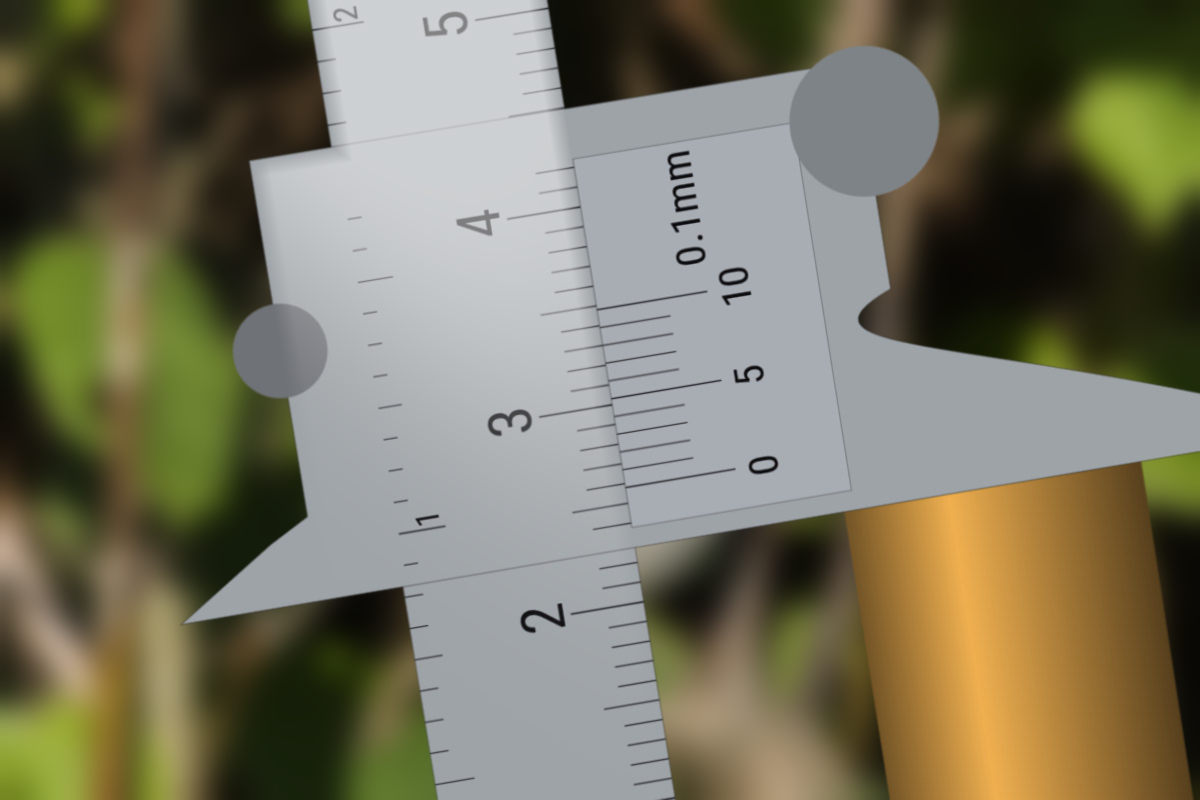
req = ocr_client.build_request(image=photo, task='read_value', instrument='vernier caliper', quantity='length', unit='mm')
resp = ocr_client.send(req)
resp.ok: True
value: 25.8 mm
